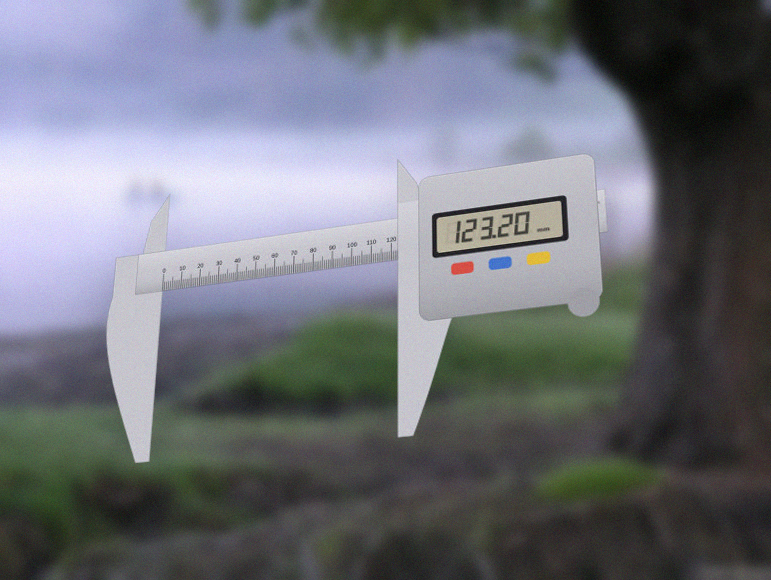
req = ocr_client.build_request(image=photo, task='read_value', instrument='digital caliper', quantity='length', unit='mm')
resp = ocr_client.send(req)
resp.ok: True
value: 123.20 mm
